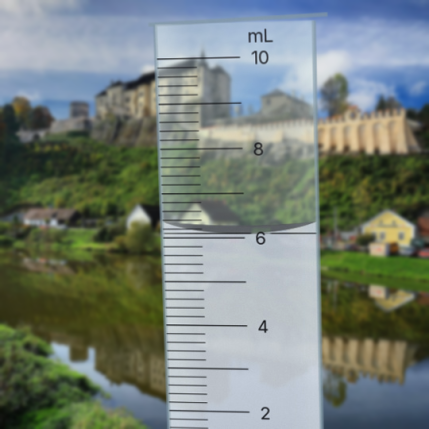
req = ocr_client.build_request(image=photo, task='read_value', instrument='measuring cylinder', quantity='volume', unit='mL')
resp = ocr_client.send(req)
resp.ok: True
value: 6.1 mL
